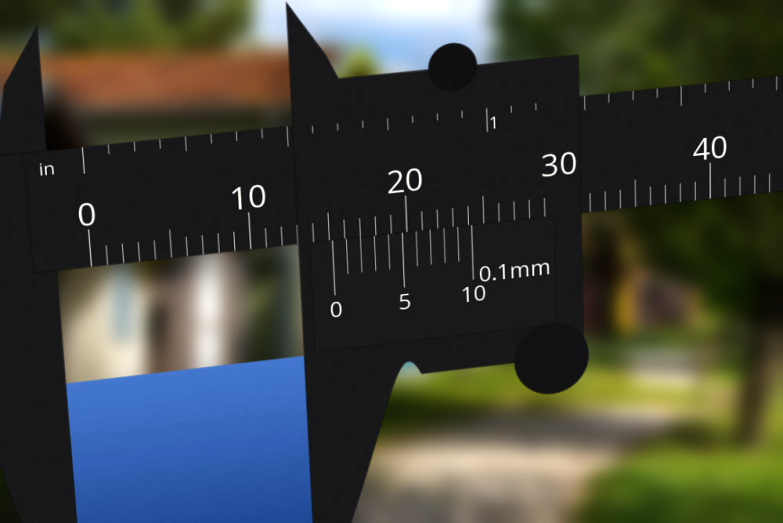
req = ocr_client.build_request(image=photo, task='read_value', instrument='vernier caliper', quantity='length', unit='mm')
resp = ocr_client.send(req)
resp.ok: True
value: 15.2 mm
